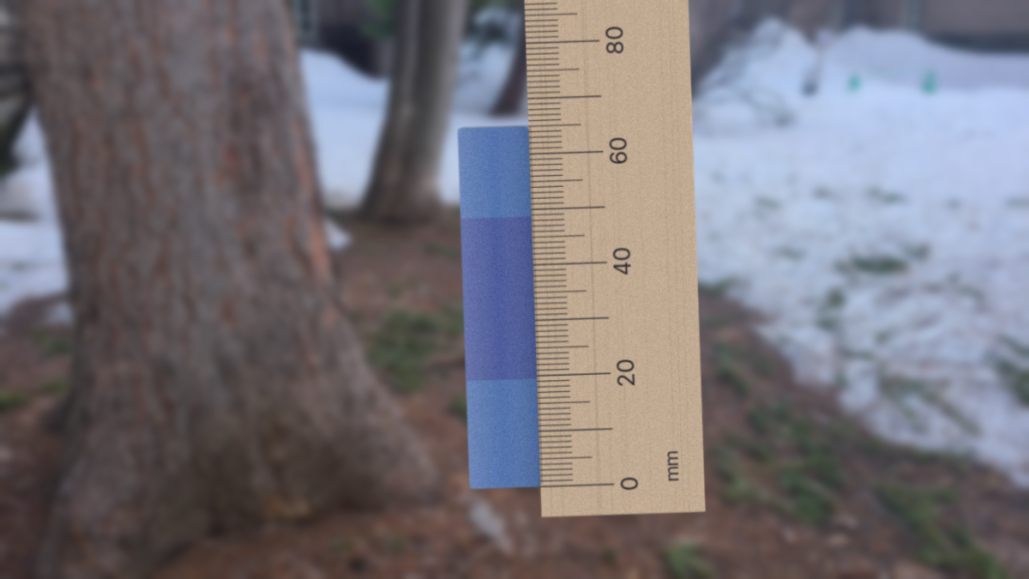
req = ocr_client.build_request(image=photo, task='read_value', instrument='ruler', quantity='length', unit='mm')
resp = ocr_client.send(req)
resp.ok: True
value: 65 mm
